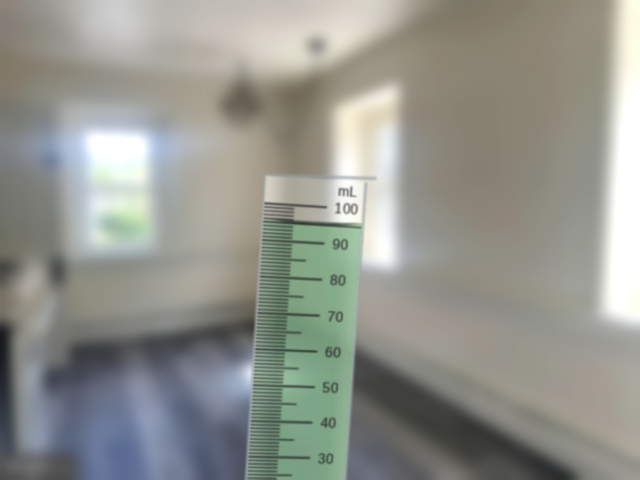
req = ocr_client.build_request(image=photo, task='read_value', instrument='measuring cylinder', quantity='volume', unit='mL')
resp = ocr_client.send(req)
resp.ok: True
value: 95 mL
